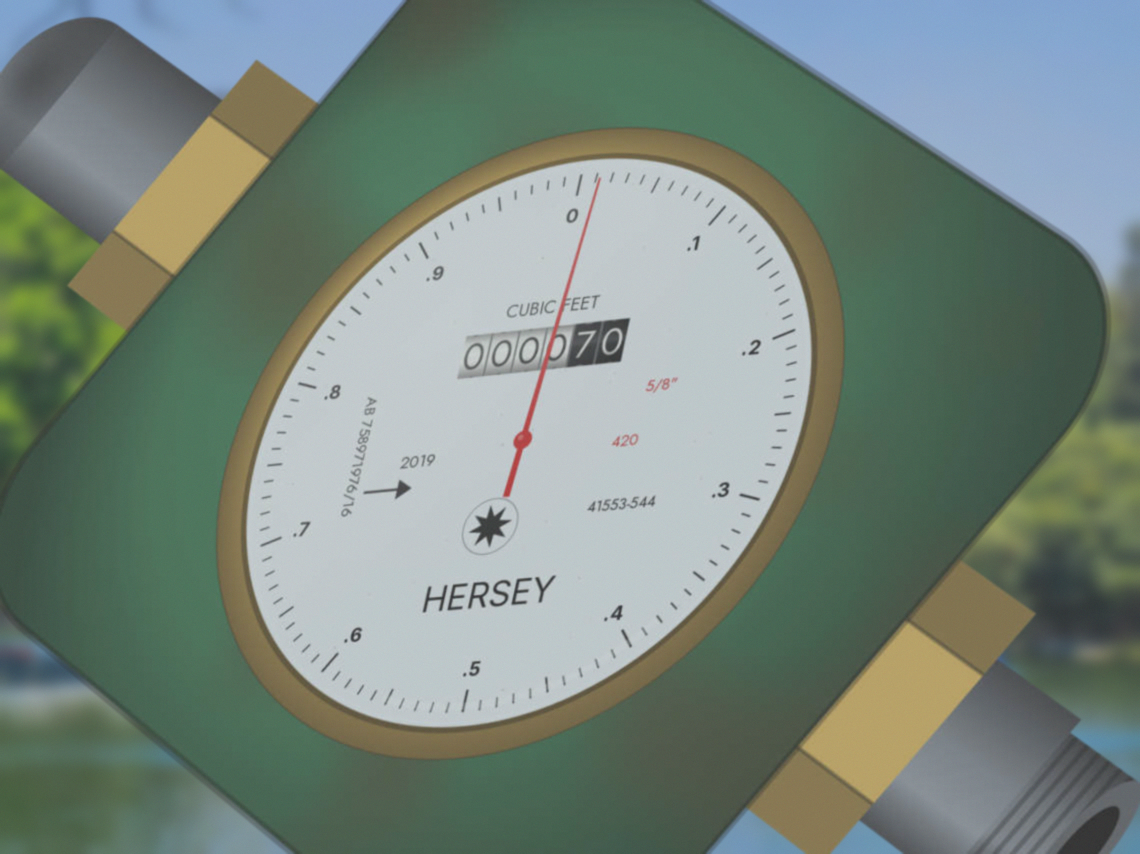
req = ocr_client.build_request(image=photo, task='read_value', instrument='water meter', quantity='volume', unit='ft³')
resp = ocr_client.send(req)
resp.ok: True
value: 70.01 ft³
